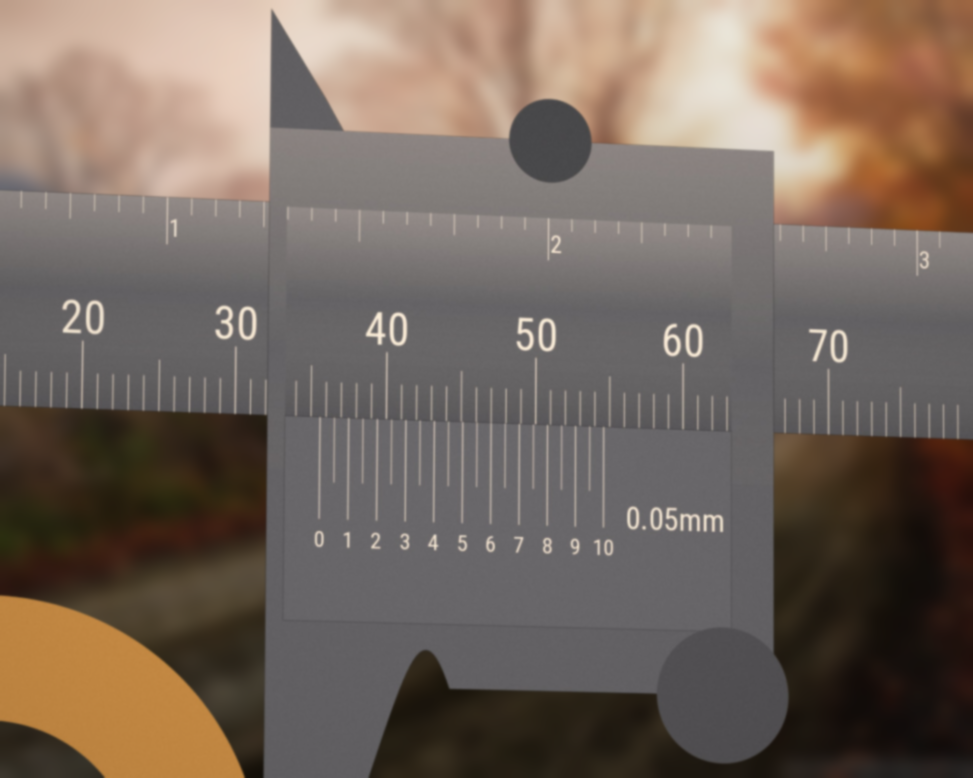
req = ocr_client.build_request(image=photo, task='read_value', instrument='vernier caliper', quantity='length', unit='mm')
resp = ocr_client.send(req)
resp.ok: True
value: 35.6 mm
